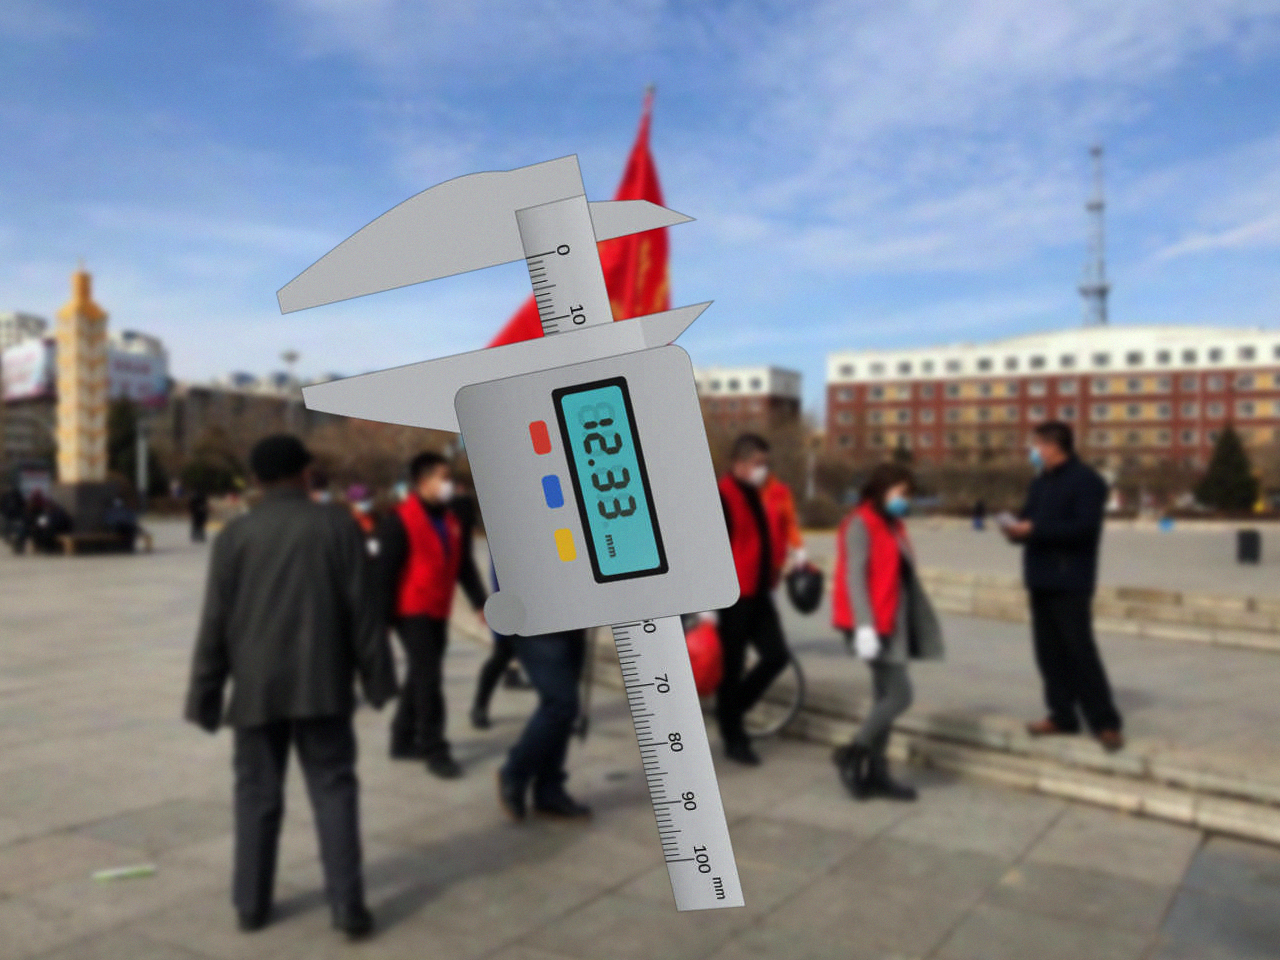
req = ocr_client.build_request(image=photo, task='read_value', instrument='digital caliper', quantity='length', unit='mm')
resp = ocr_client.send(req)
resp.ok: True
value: 12.33 mm
